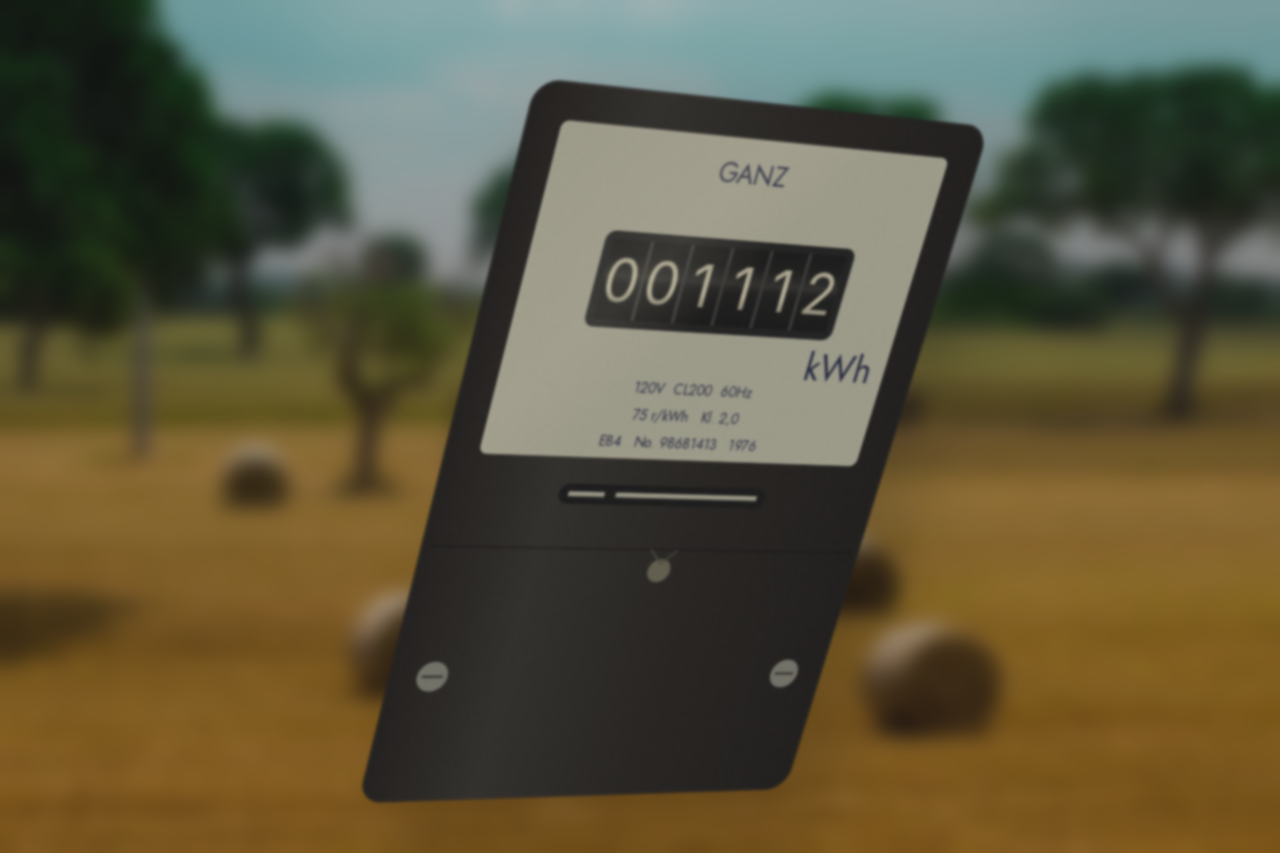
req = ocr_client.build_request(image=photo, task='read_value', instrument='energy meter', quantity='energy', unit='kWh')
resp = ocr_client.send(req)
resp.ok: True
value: 1112 kWh
